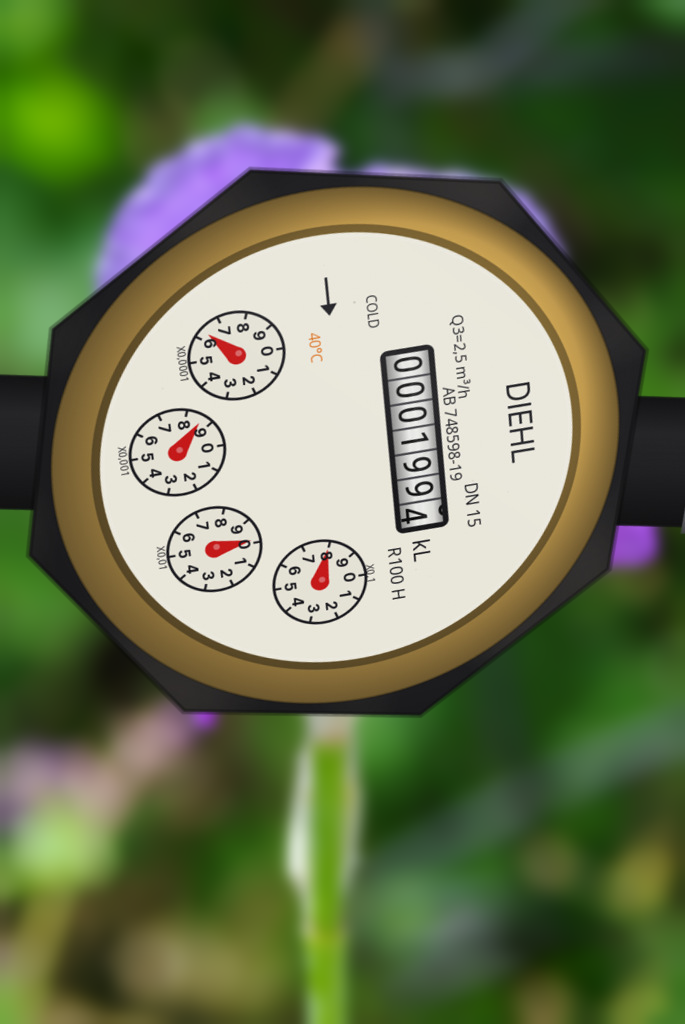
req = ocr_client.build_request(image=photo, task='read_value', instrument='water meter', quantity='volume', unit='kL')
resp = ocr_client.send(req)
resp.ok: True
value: 1993.7986 kL
